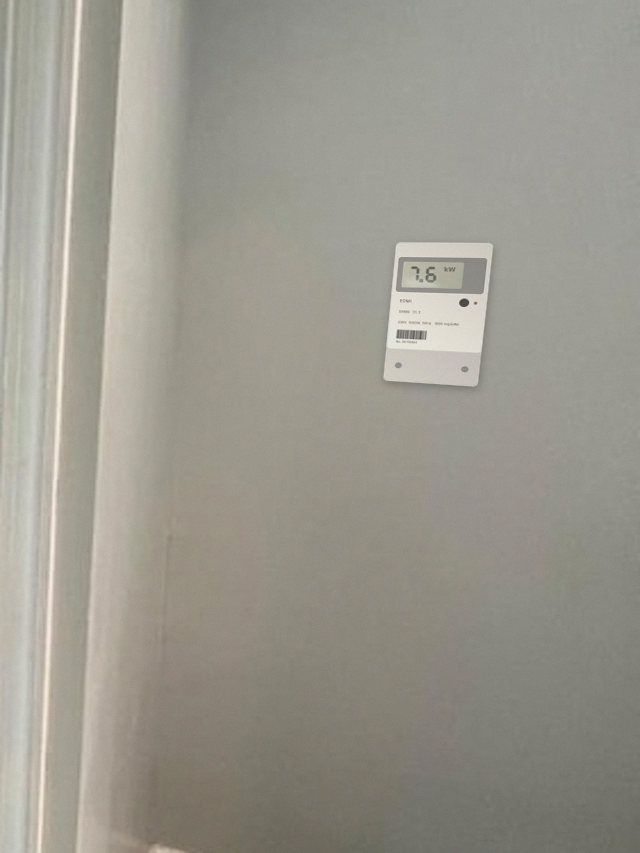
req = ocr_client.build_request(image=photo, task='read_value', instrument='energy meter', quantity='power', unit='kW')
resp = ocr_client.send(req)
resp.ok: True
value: 7.6 kW
